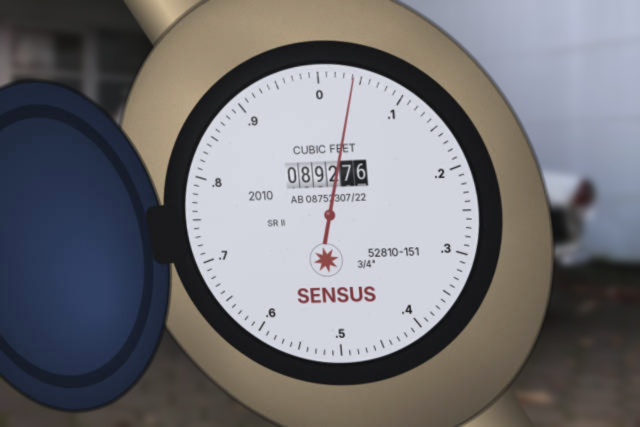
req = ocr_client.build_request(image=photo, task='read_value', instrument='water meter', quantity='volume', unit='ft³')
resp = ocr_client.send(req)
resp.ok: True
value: 89276.04 ft³
